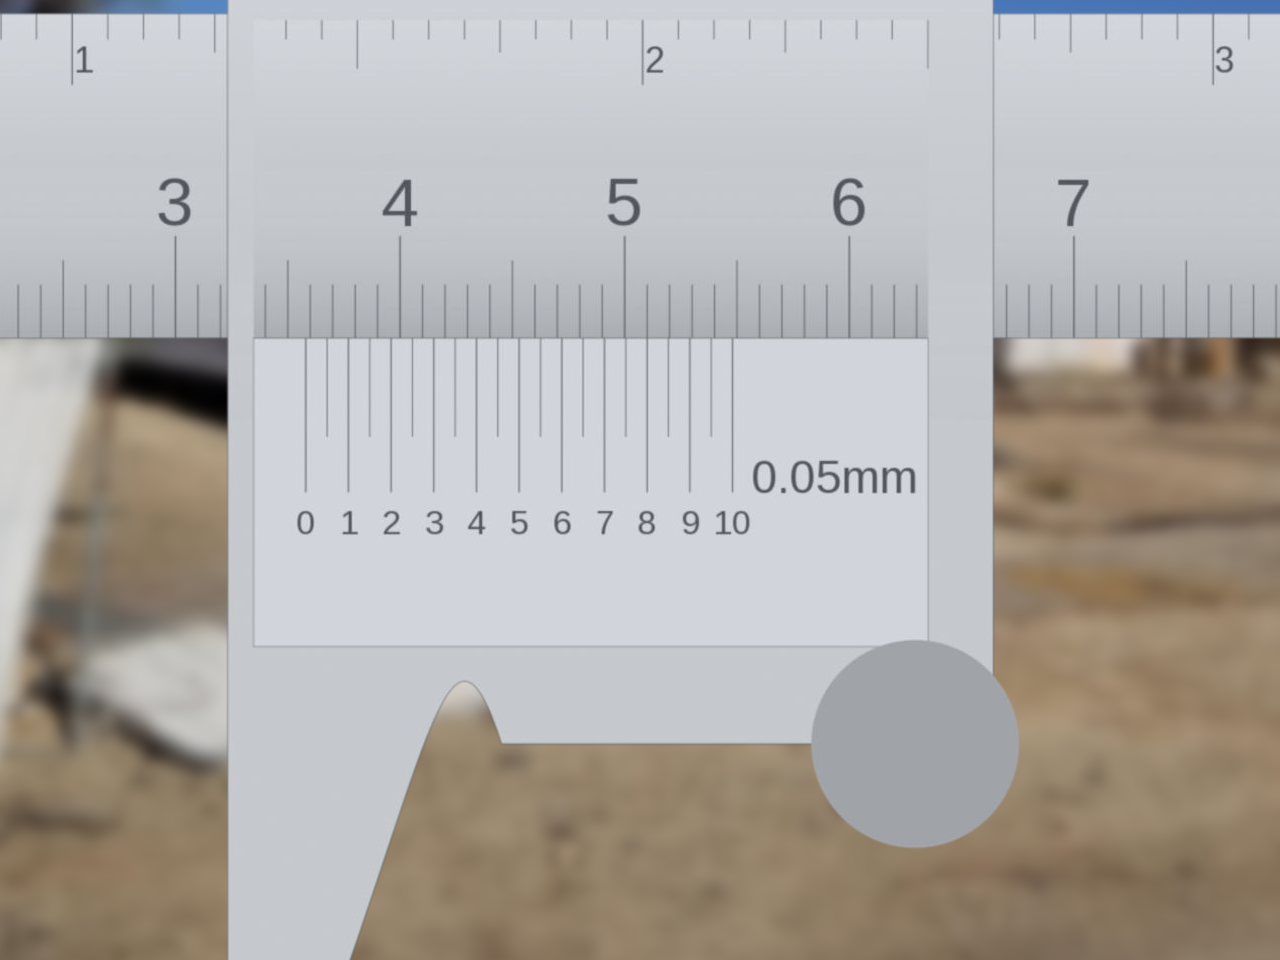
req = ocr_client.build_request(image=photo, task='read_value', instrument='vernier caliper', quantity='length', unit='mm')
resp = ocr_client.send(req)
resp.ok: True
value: 35.8 mm
